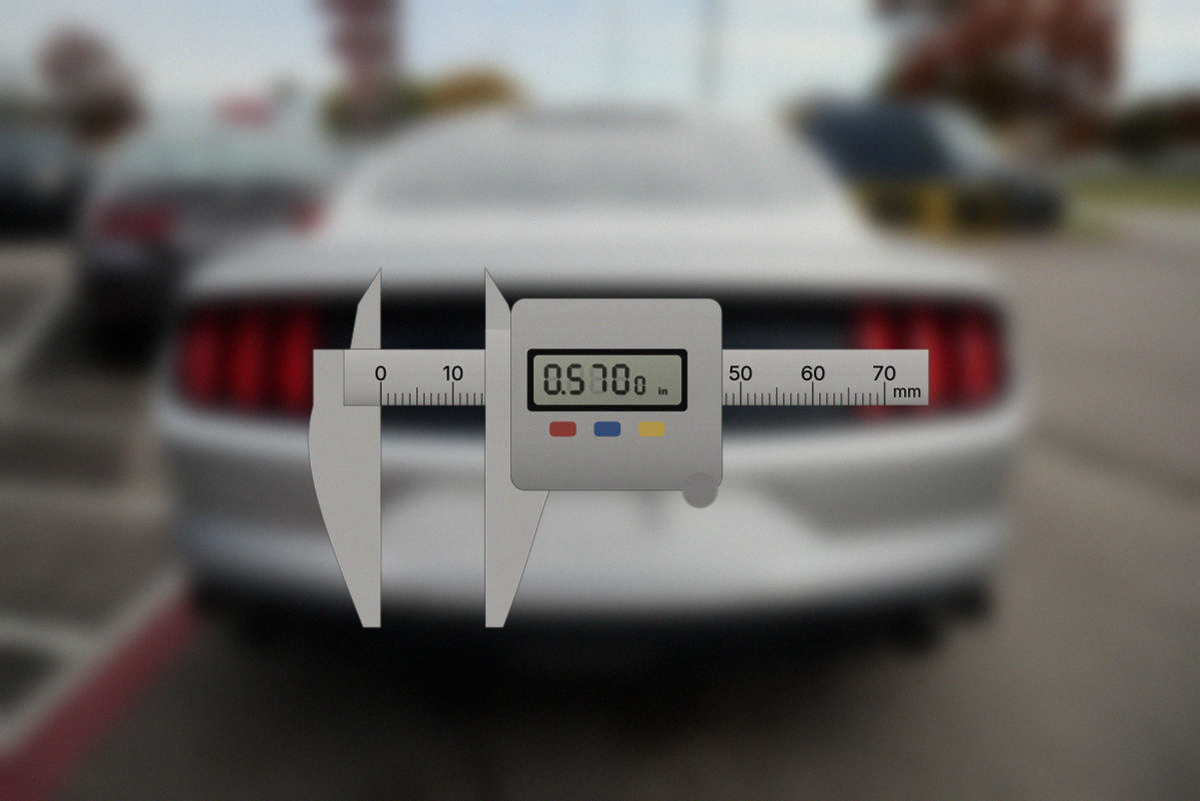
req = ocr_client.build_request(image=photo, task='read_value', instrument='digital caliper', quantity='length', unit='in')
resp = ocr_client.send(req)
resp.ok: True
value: 0.5700 in
